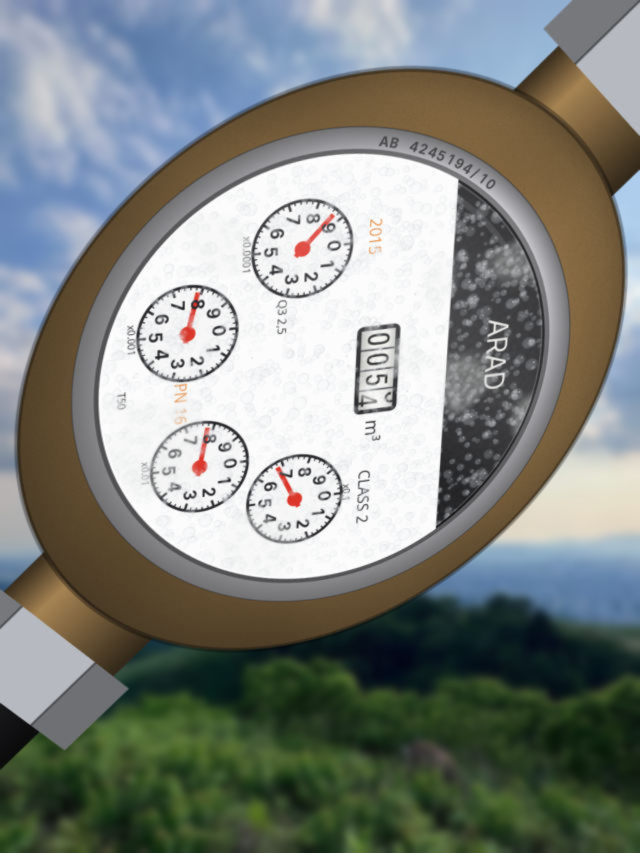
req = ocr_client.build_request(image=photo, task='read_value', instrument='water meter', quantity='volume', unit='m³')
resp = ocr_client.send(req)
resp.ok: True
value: 53.6778 m³
